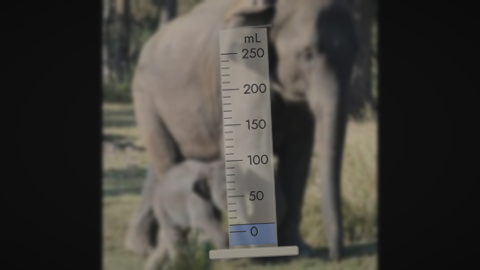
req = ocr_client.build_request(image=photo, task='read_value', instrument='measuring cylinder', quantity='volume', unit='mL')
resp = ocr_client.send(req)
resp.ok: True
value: 10 mL
